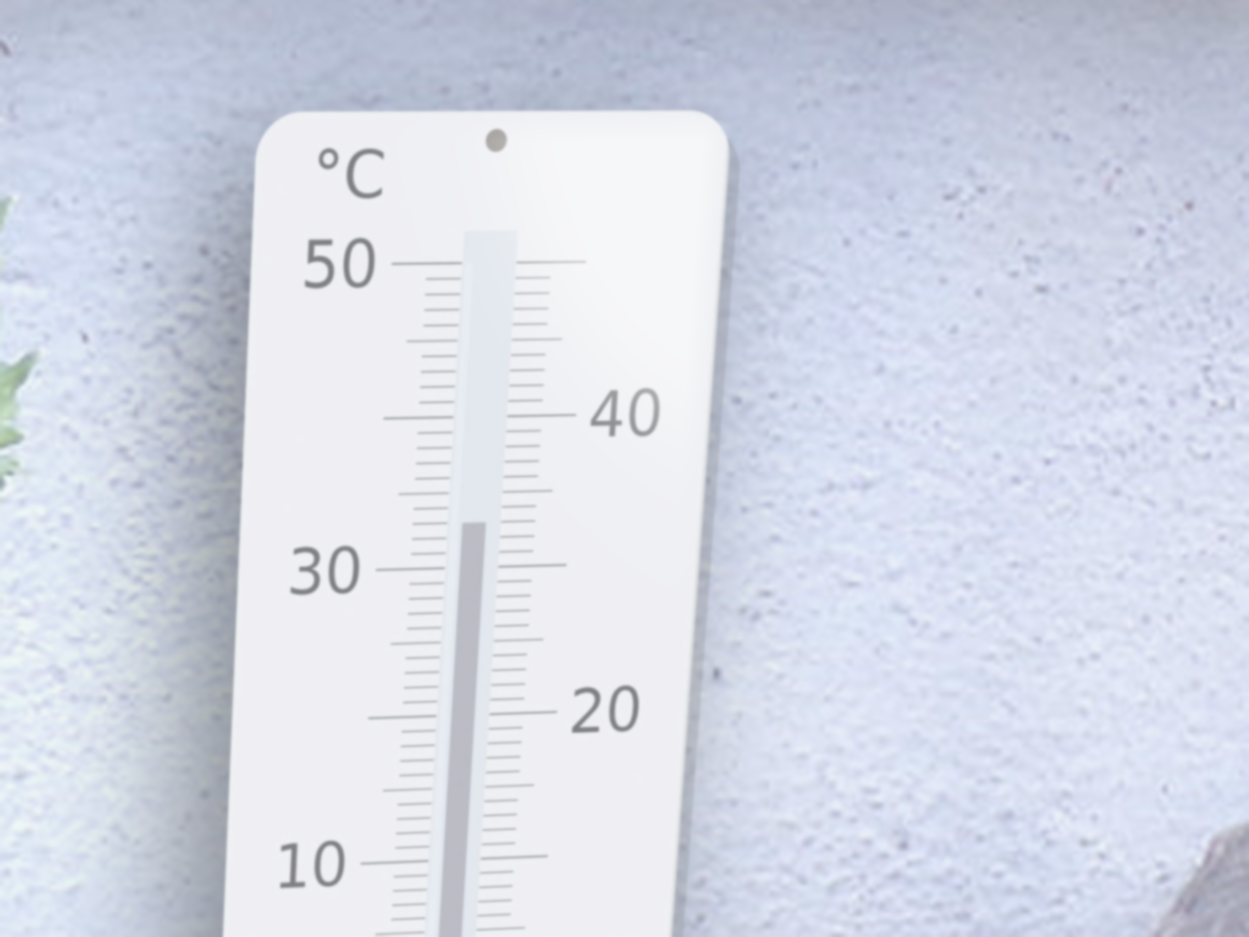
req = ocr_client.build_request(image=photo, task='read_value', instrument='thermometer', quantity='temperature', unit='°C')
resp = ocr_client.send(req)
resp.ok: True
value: 33 °C
